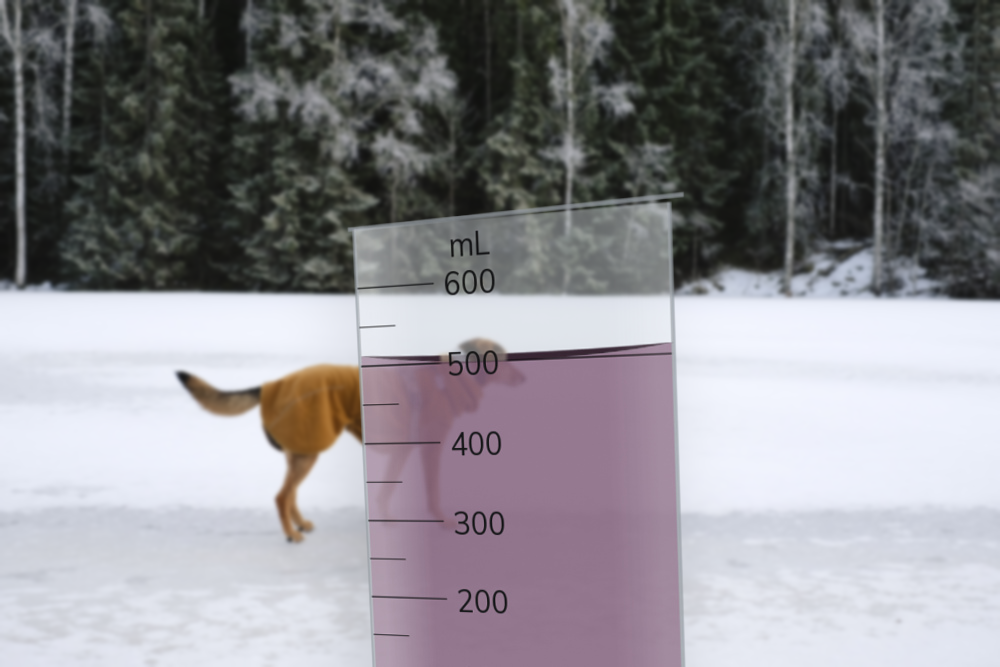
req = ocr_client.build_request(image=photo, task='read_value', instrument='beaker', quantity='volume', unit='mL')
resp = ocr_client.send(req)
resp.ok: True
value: 500 mL
